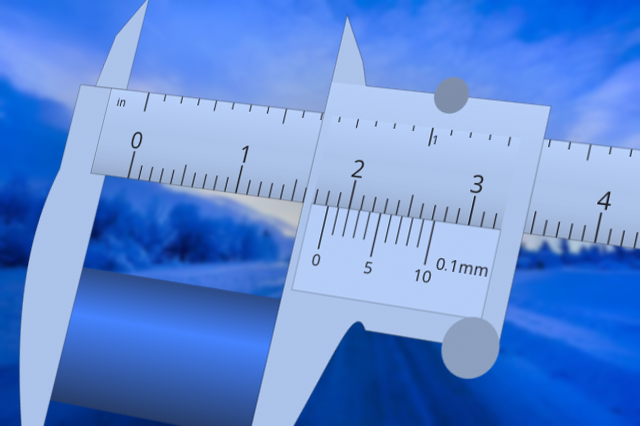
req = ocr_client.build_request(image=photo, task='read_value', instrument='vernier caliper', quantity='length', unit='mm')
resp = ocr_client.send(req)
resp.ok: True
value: 18.2 mm
